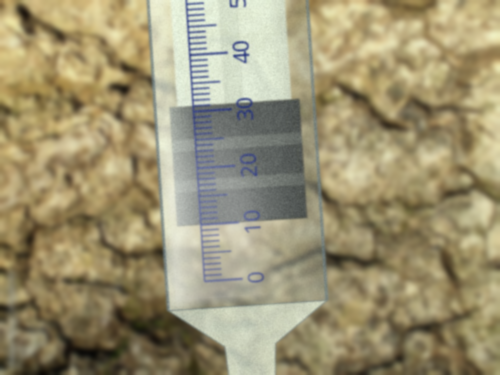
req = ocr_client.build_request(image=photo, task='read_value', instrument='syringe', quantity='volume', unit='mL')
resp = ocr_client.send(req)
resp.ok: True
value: 10 mL
